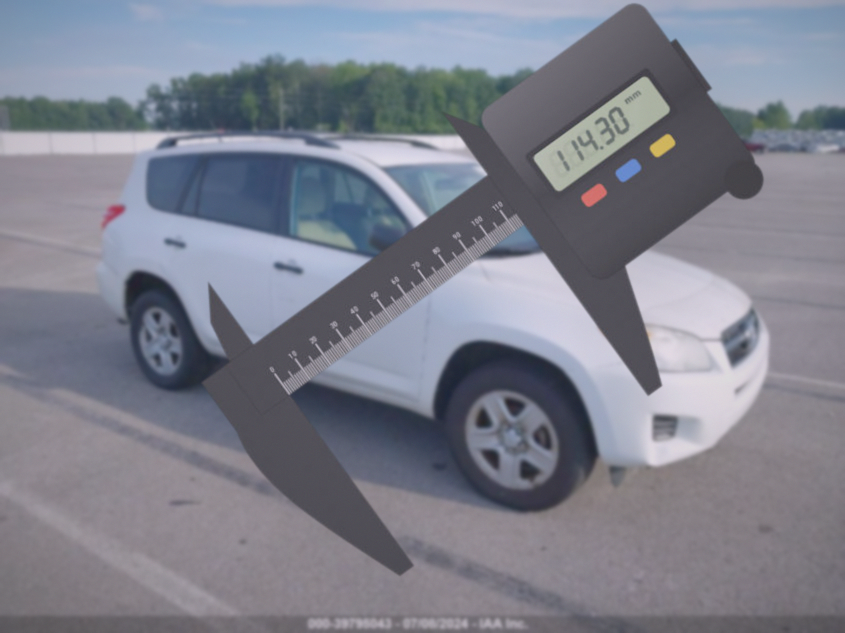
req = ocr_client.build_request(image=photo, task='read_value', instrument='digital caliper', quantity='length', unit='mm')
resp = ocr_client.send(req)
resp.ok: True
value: 114.30 mm
